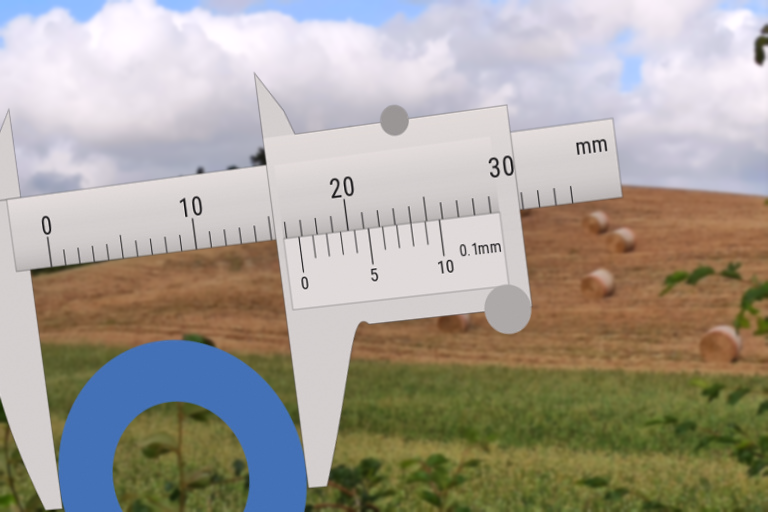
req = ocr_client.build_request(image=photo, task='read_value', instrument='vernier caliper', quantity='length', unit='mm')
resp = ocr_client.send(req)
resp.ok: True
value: 16.8 mm
